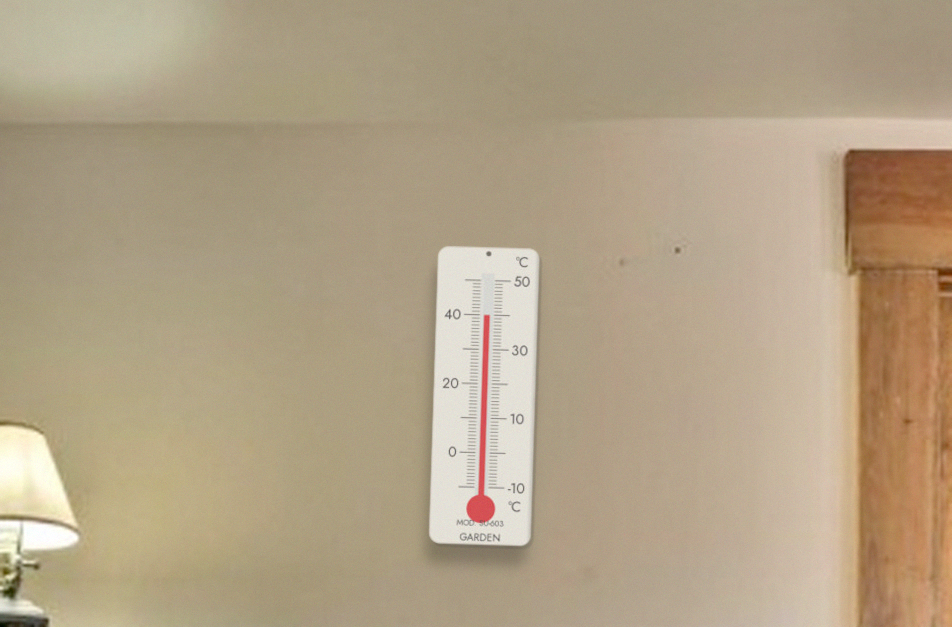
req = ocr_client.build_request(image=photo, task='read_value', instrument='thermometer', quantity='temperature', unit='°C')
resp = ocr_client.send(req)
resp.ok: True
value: 40 °C
